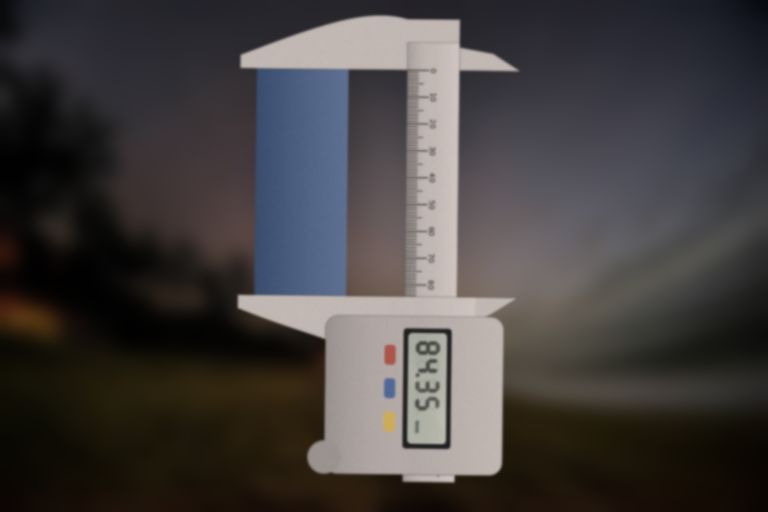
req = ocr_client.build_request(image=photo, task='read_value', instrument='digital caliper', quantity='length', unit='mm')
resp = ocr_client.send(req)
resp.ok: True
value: 84.35 mm
